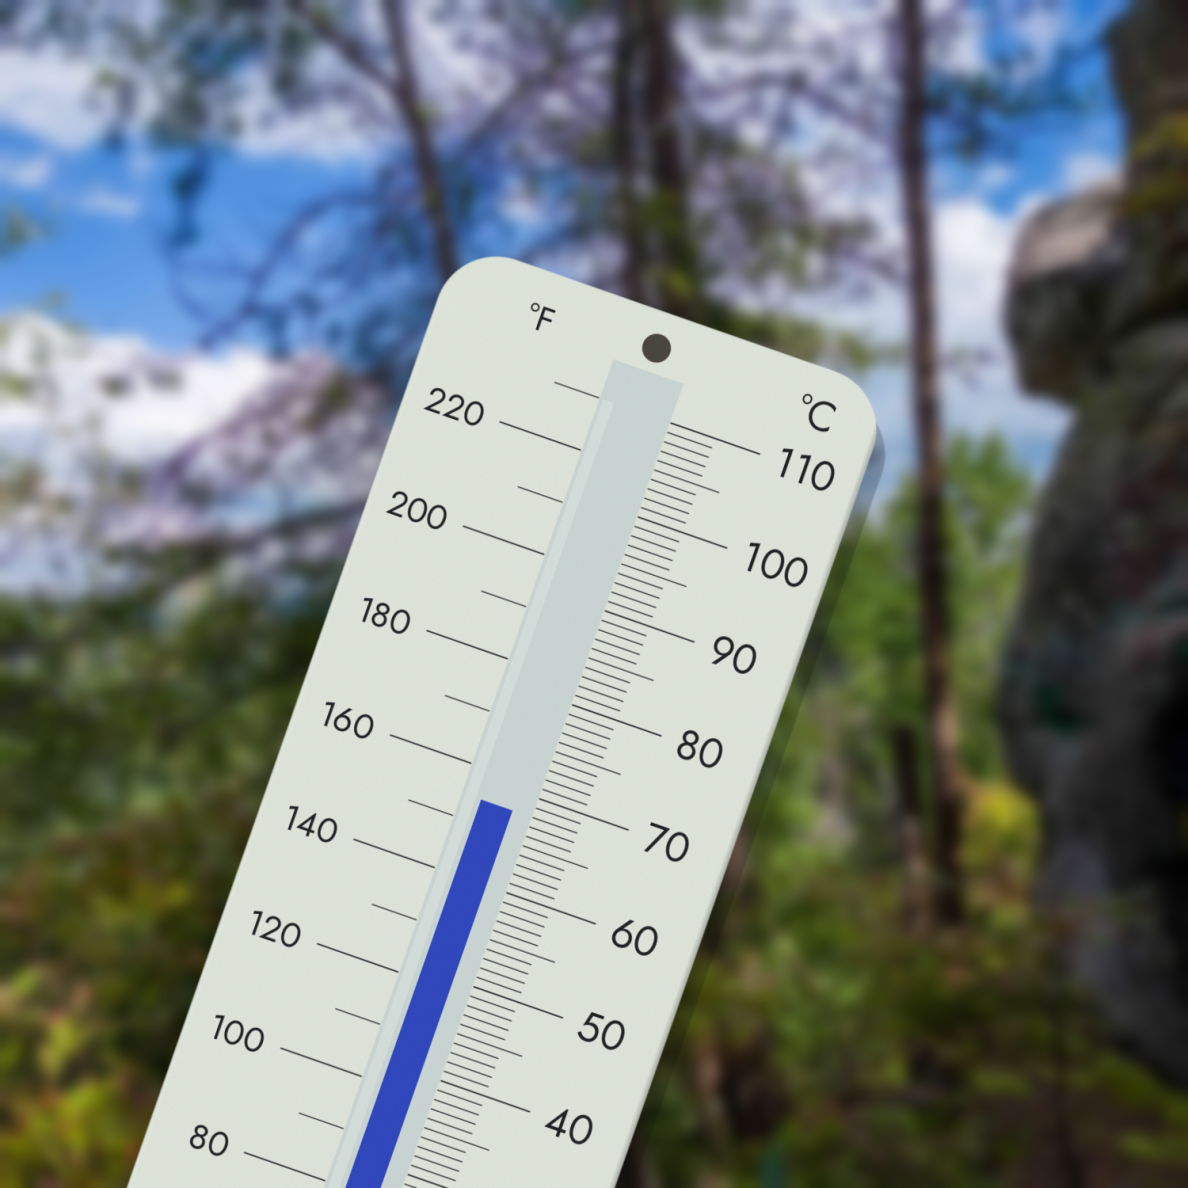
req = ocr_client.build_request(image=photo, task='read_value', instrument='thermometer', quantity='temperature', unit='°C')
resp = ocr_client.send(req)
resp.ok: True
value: 68 °C
